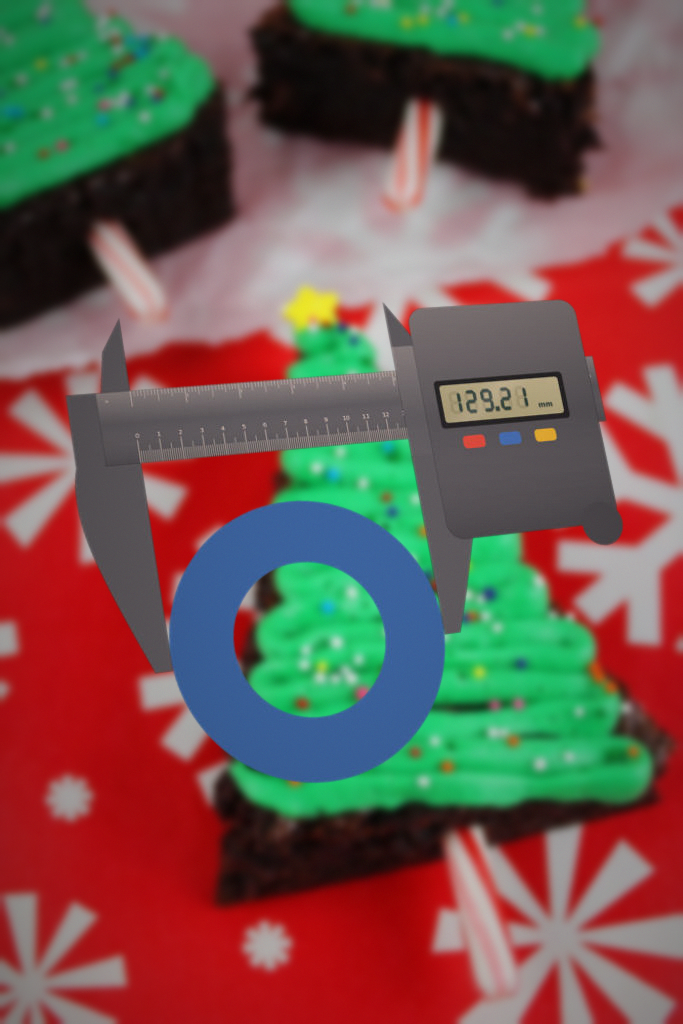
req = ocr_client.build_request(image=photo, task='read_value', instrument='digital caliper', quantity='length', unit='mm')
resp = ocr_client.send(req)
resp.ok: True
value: 129.21 mm
